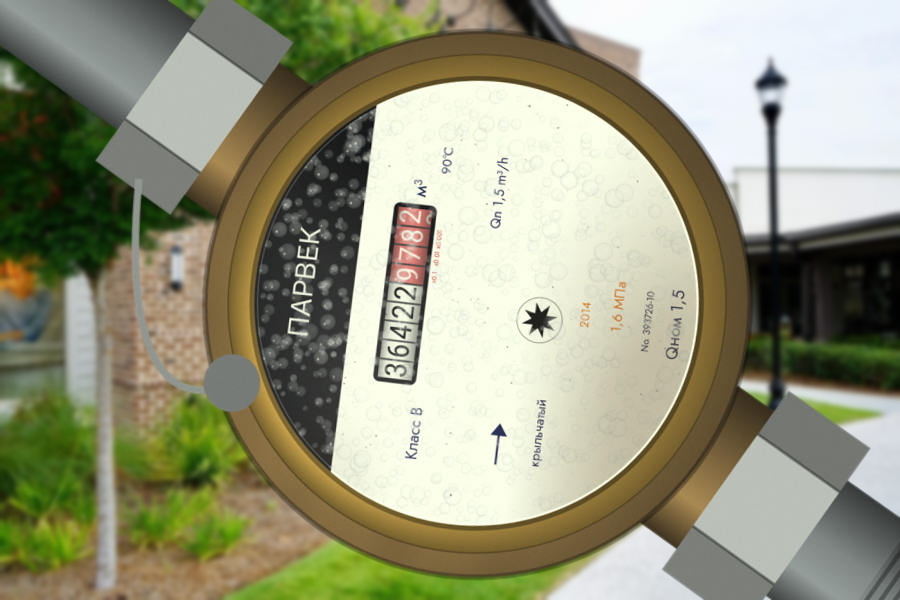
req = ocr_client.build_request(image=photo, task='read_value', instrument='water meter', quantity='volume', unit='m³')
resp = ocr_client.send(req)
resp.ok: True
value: 36422.9782 m³
